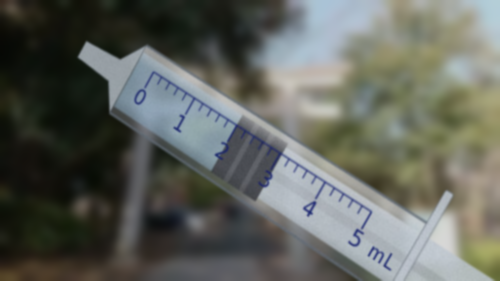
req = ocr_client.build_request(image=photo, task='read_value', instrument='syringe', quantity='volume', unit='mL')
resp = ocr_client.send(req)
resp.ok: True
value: 2 mL
